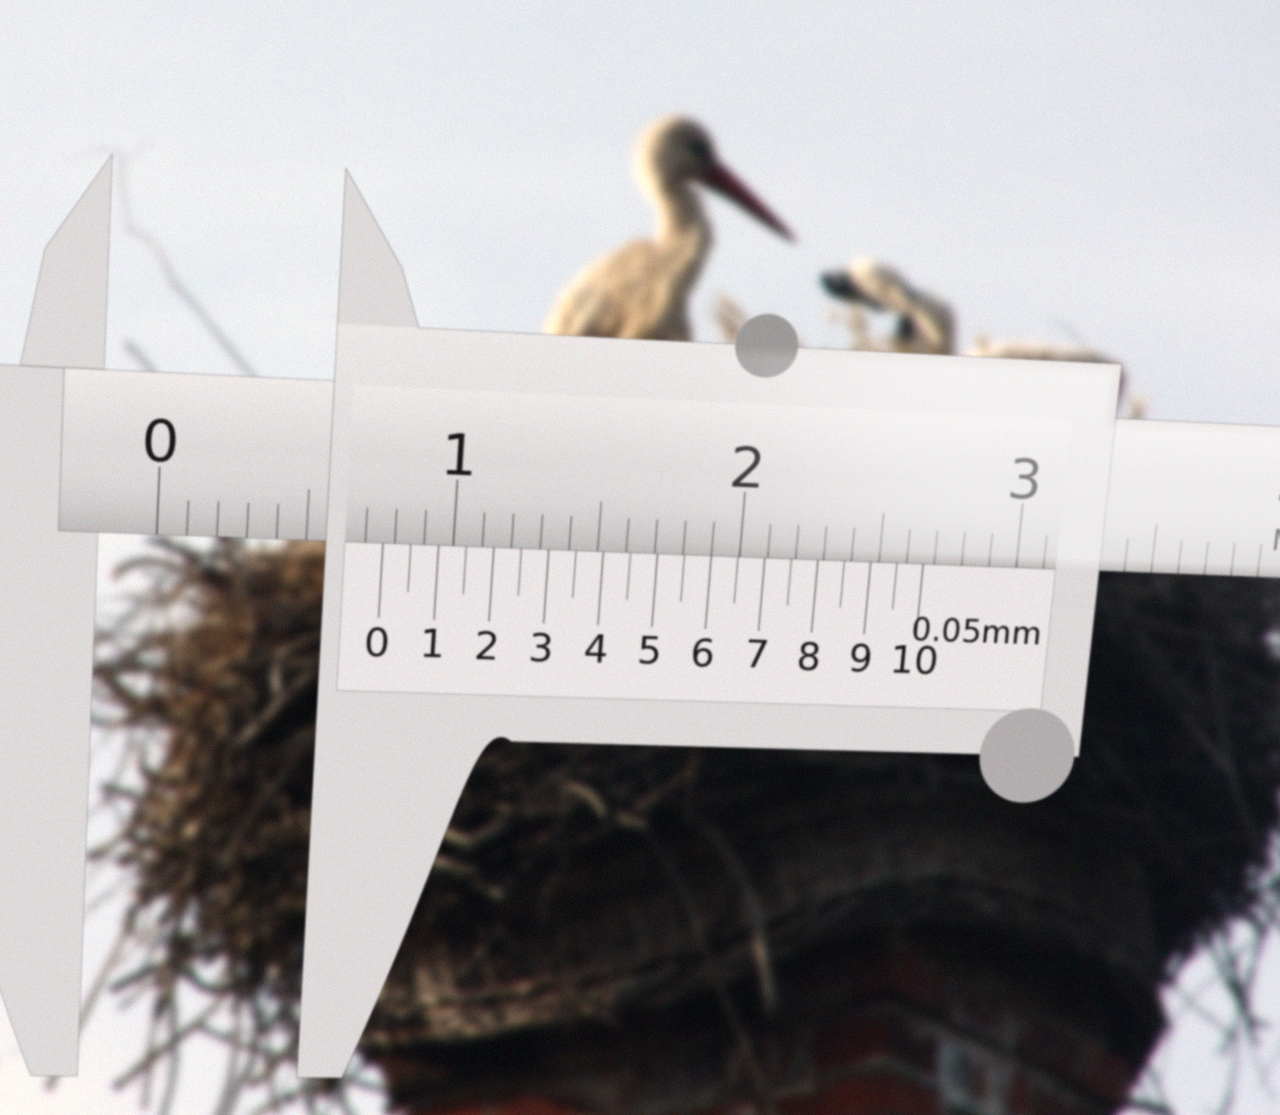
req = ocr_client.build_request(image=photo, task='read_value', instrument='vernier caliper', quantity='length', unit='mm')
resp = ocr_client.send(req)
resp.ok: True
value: 7.6 mm
